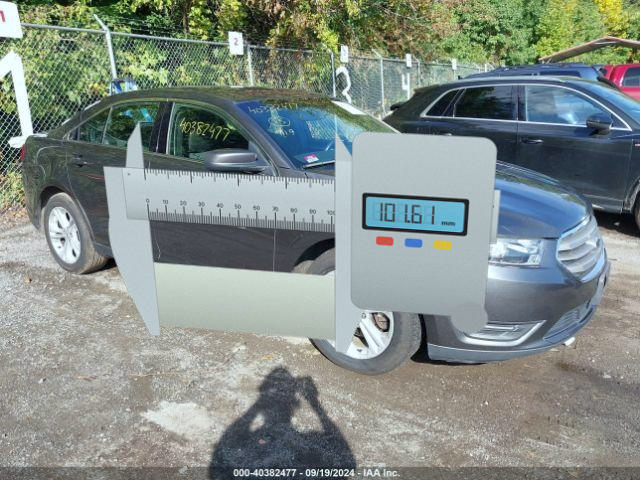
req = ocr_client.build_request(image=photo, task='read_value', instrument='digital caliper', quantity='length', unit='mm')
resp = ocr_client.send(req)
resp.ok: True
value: 101.61 mm
